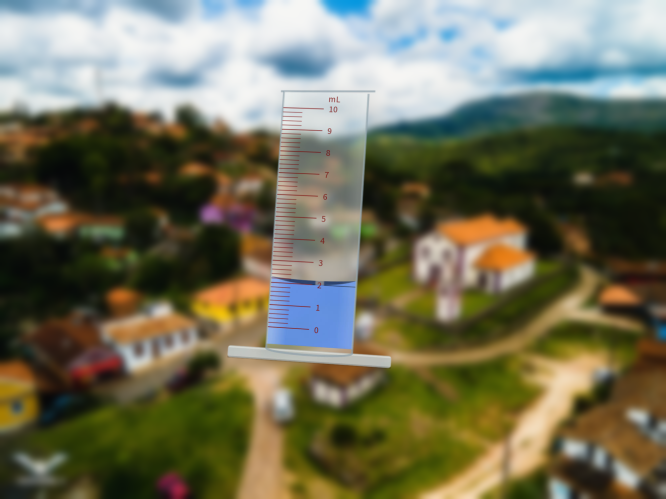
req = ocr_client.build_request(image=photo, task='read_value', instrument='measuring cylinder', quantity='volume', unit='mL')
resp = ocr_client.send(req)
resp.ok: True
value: 2 mL
